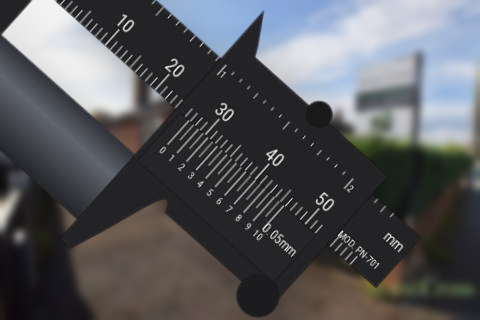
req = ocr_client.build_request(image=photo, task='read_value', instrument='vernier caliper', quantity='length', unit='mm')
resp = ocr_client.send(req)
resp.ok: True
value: 26.8 mm
